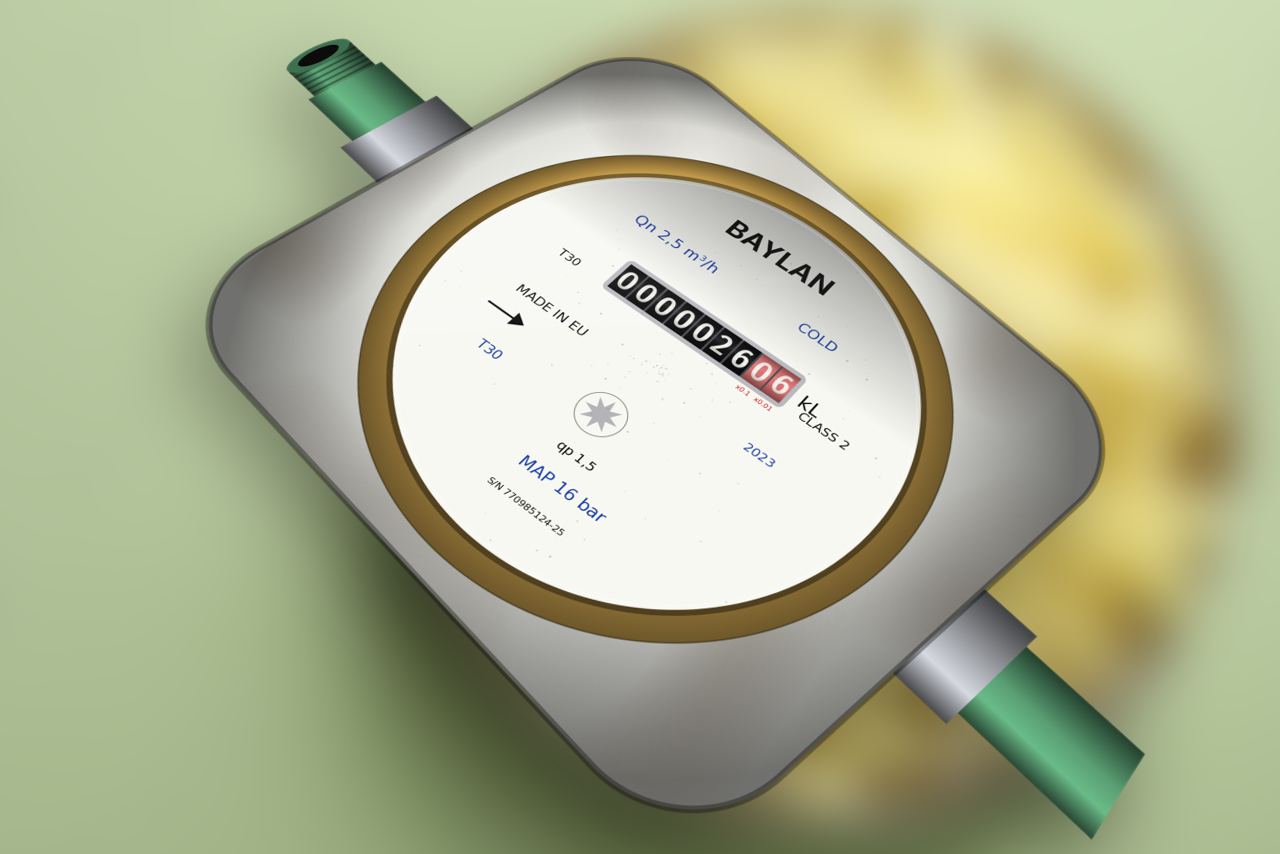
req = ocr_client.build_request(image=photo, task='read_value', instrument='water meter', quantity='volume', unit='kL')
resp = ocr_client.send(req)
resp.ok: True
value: 26.06 kL
